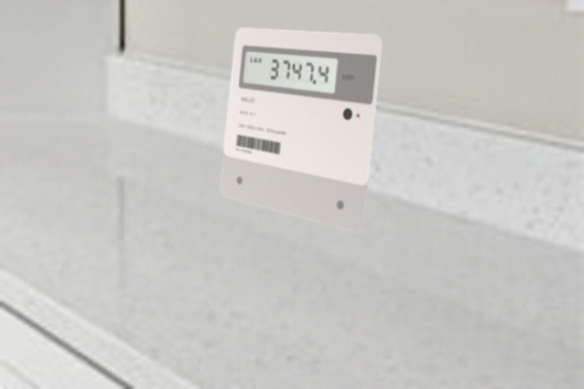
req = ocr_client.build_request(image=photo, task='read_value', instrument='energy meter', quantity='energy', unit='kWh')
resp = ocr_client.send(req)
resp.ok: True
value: 3747.4 kWh
